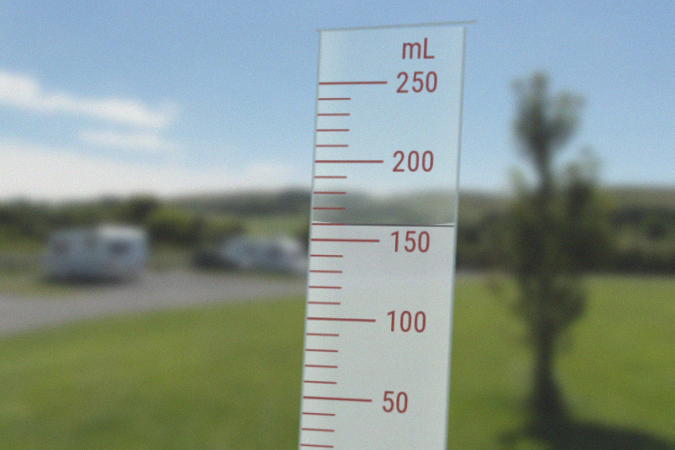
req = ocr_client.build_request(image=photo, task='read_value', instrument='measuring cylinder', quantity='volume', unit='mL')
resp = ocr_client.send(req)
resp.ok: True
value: 160 mL
